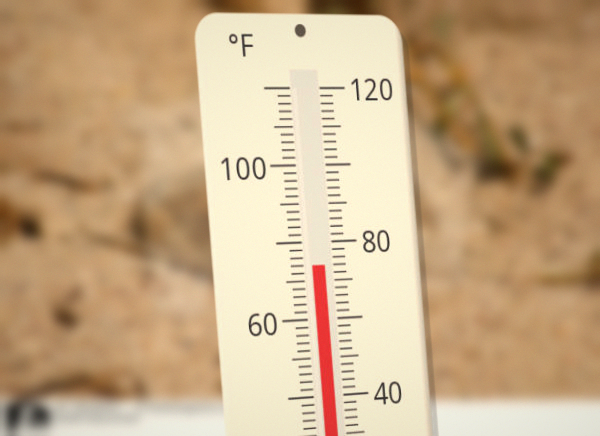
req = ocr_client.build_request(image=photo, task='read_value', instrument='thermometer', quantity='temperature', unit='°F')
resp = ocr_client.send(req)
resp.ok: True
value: 74 °F
